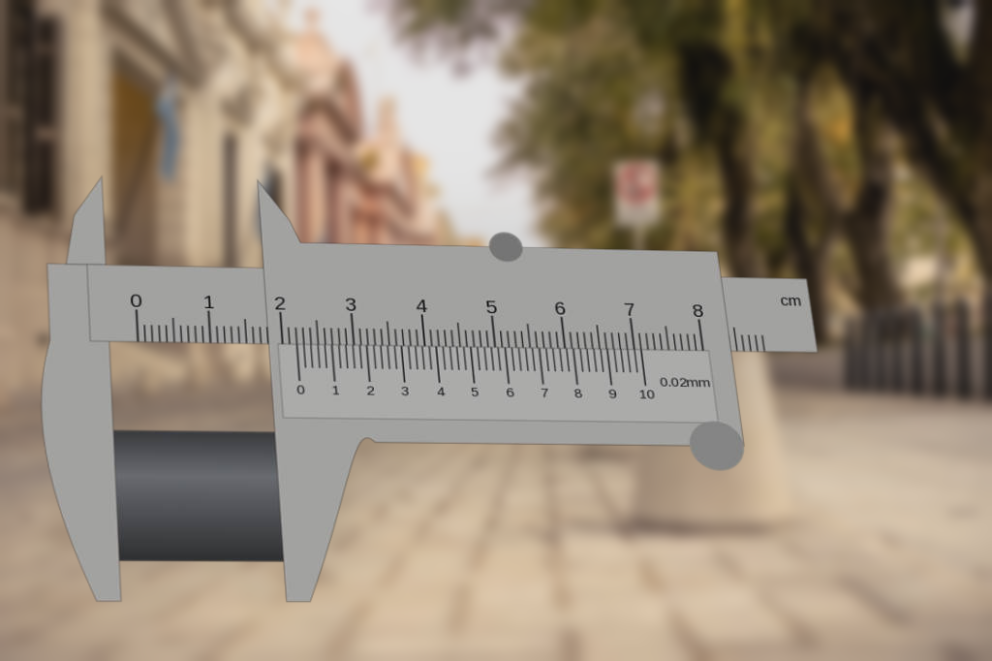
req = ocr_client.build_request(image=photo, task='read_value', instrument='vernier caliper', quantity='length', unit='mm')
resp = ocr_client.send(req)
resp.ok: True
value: 22.0 mm
